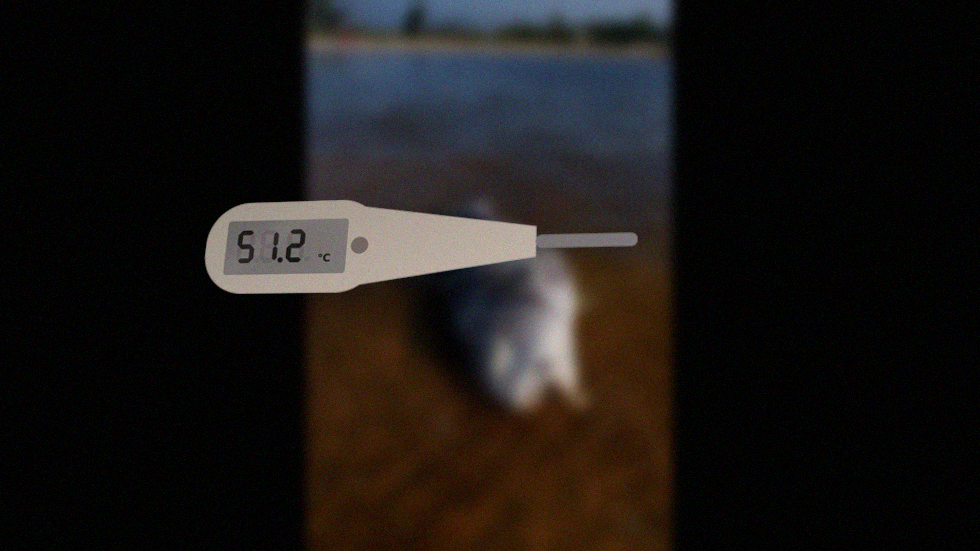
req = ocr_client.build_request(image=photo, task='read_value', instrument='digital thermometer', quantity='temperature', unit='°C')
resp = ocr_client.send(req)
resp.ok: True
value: 51.2 °C
